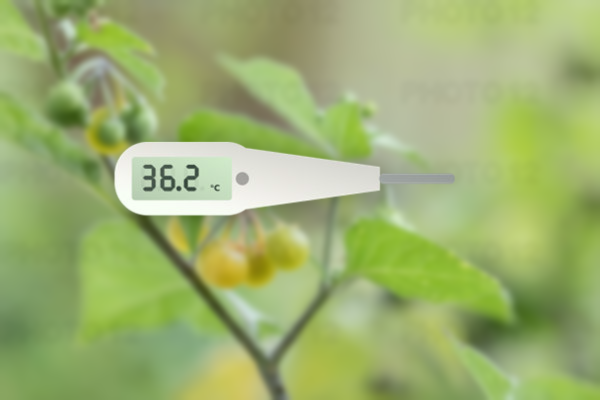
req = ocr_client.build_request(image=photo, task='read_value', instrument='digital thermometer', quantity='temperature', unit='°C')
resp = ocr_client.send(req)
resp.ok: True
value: 36.2 °C
